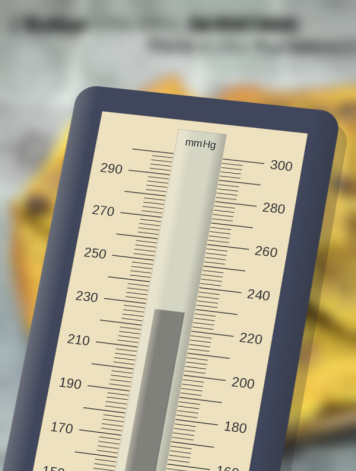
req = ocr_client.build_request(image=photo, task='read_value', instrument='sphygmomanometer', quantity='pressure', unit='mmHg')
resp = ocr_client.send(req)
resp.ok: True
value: 228 mmHg
